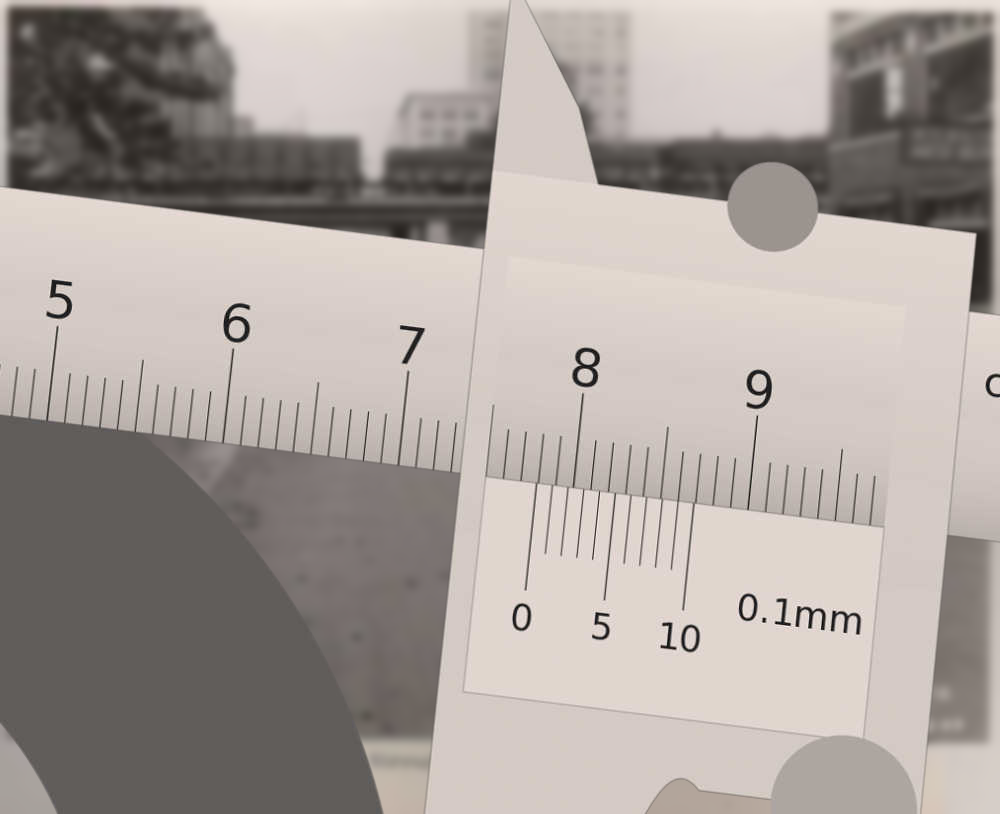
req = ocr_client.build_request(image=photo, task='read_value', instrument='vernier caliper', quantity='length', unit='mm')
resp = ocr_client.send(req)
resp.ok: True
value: 77.9 mm
